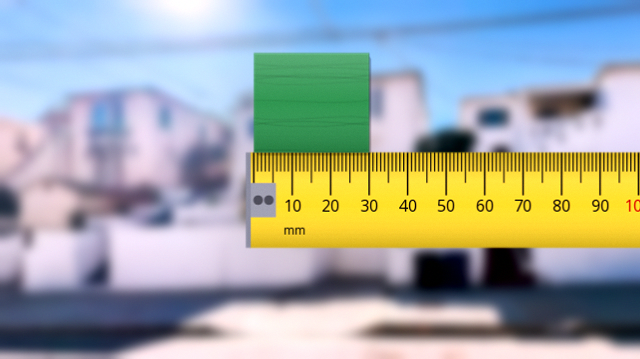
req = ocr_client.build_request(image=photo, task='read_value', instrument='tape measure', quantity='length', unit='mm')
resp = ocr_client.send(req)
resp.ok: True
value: 30 mm
